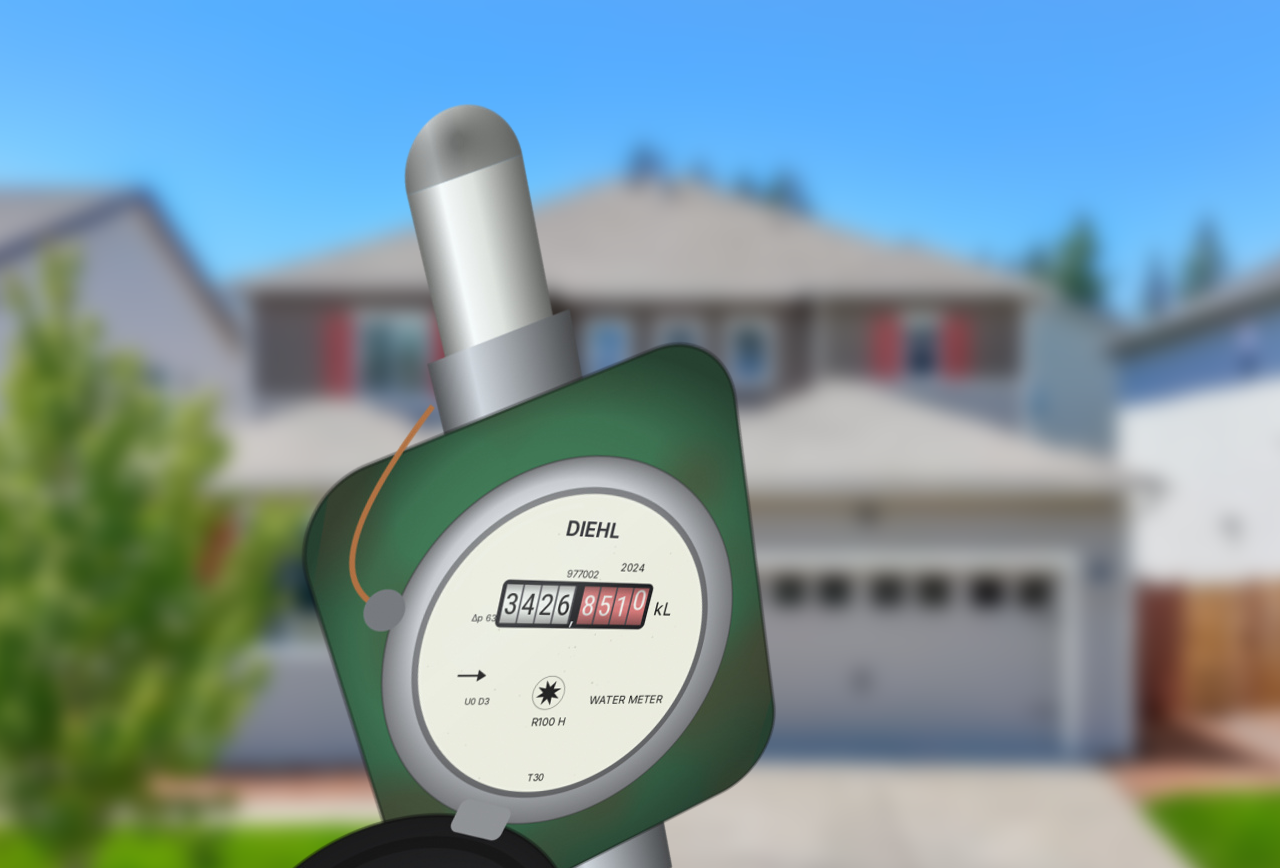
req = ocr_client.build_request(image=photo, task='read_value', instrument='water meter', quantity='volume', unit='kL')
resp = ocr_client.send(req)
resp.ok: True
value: 3426.8510 kL
